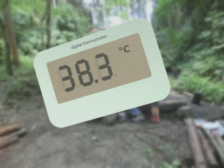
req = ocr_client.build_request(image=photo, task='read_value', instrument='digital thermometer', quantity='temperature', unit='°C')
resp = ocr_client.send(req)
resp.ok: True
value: 38.3 °C
